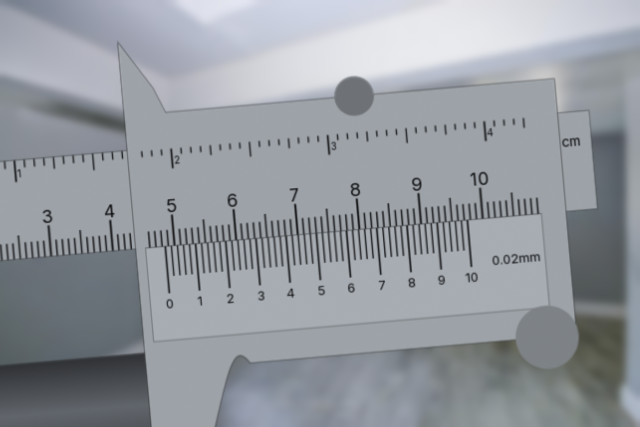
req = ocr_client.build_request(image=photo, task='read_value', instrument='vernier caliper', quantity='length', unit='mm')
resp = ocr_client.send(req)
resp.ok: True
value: 48.5 mm
